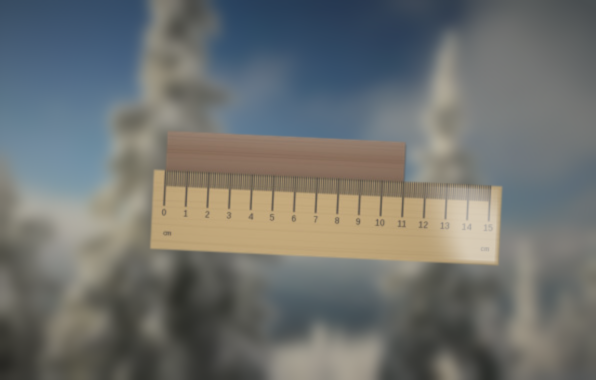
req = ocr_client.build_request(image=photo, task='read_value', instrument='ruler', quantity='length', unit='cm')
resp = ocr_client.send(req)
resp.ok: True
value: 11 cm
